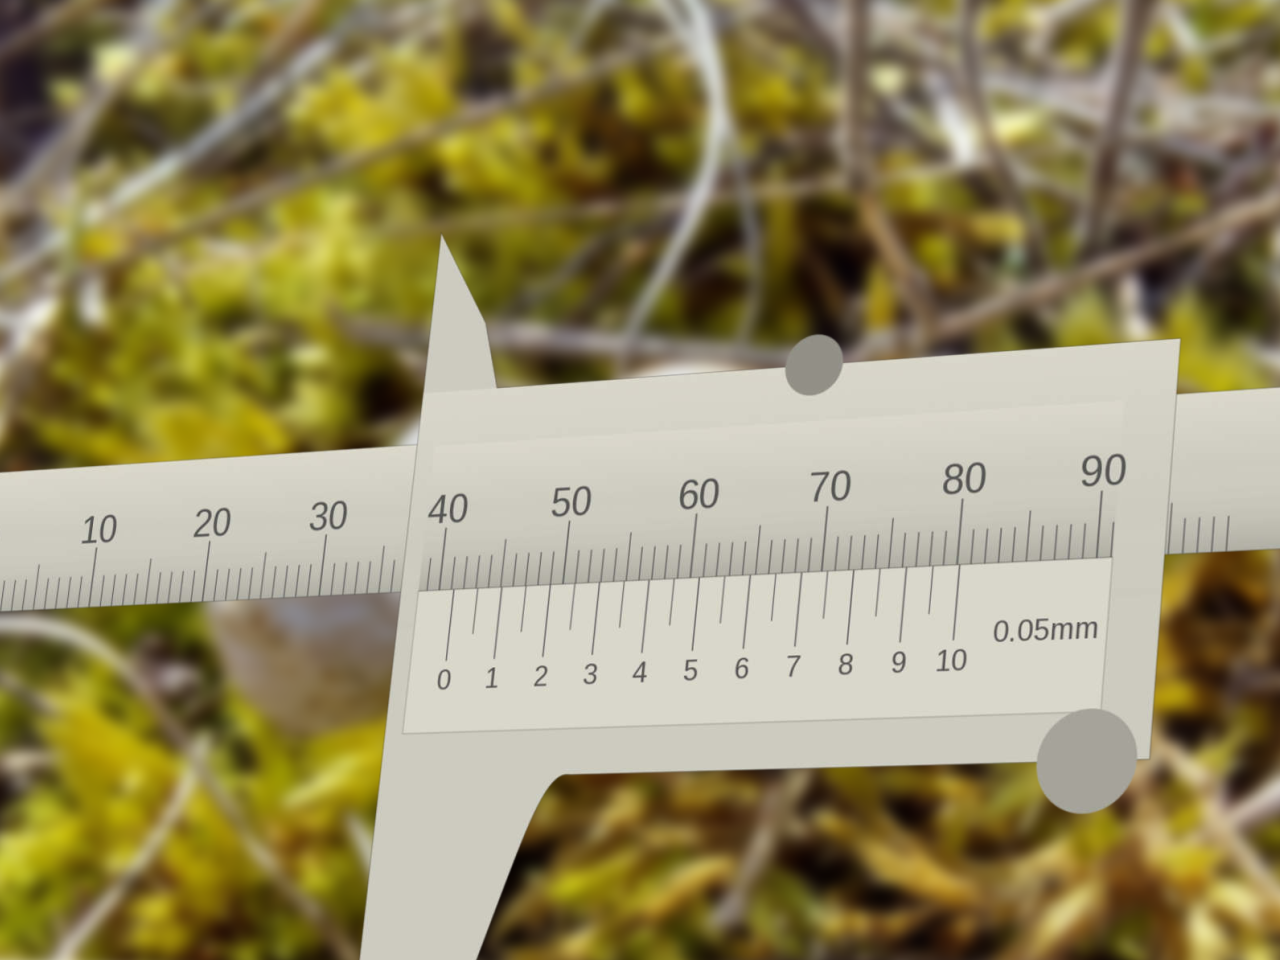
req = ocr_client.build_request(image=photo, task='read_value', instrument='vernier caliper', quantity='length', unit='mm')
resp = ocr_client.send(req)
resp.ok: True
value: 41.2 mm
